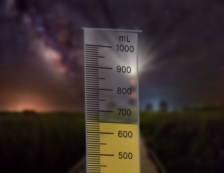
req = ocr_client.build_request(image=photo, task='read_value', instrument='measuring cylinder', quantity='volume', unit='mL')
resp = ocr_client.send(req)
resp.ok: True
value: 650 mL
